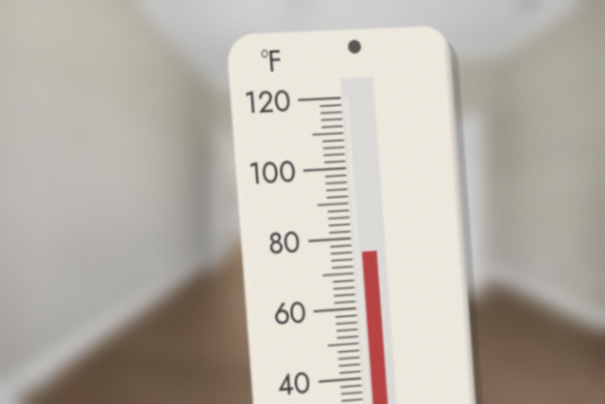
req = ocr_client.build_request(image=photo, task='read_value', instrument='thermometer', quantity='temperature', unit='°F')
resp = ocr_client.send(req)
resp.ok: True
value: 76 °F
